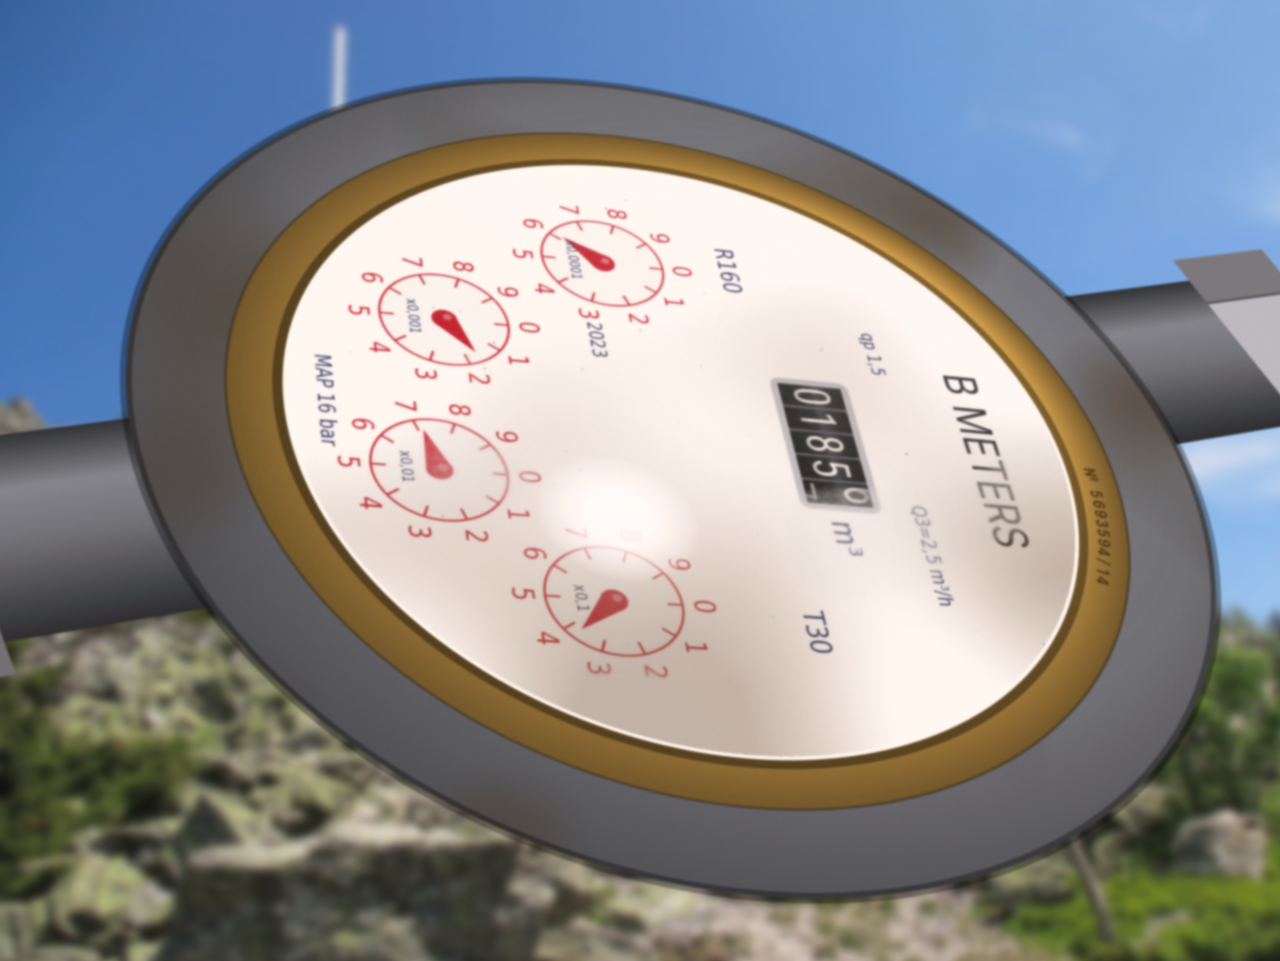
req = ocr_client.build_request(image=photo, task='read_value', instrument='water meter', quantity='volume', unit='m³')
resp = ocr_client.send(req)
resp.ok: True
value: 1856.3716 m³
